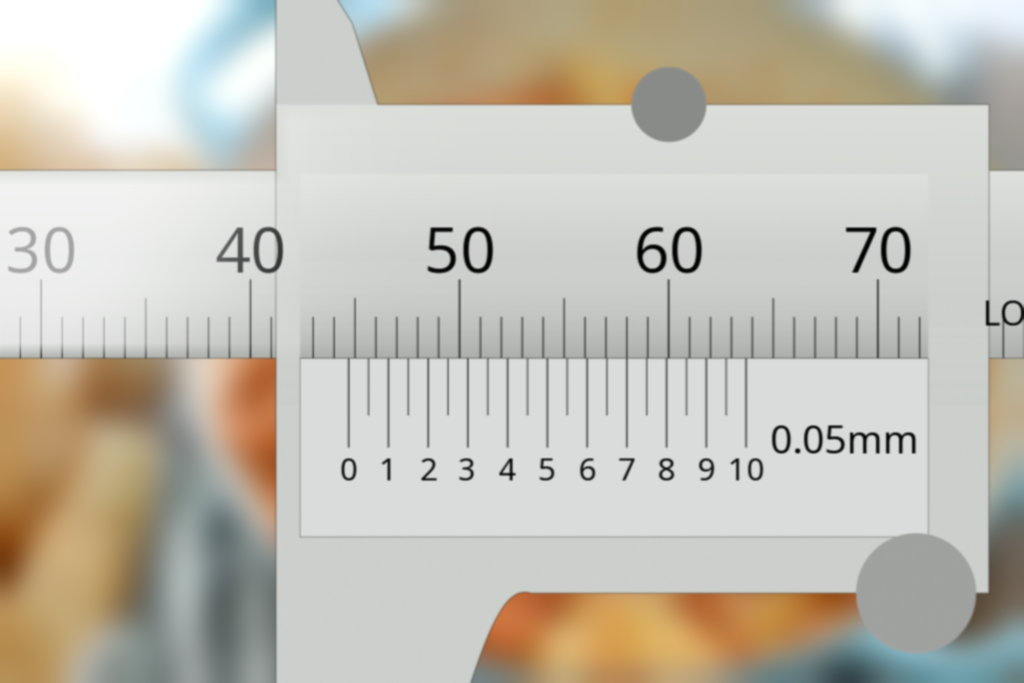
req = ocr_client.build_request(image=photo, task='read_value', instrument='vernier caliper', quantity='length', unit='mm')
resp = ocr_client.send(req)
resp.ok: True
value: 44.7 mm
